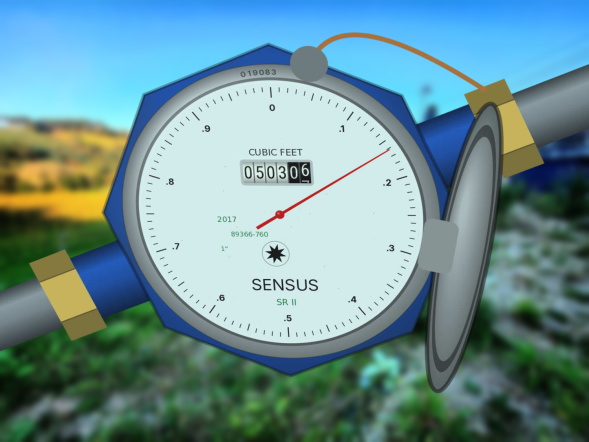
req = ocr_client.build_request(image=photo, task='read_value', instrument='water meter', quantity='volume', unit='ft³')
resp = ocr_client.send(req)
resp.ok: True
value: 50306.16 ft³
